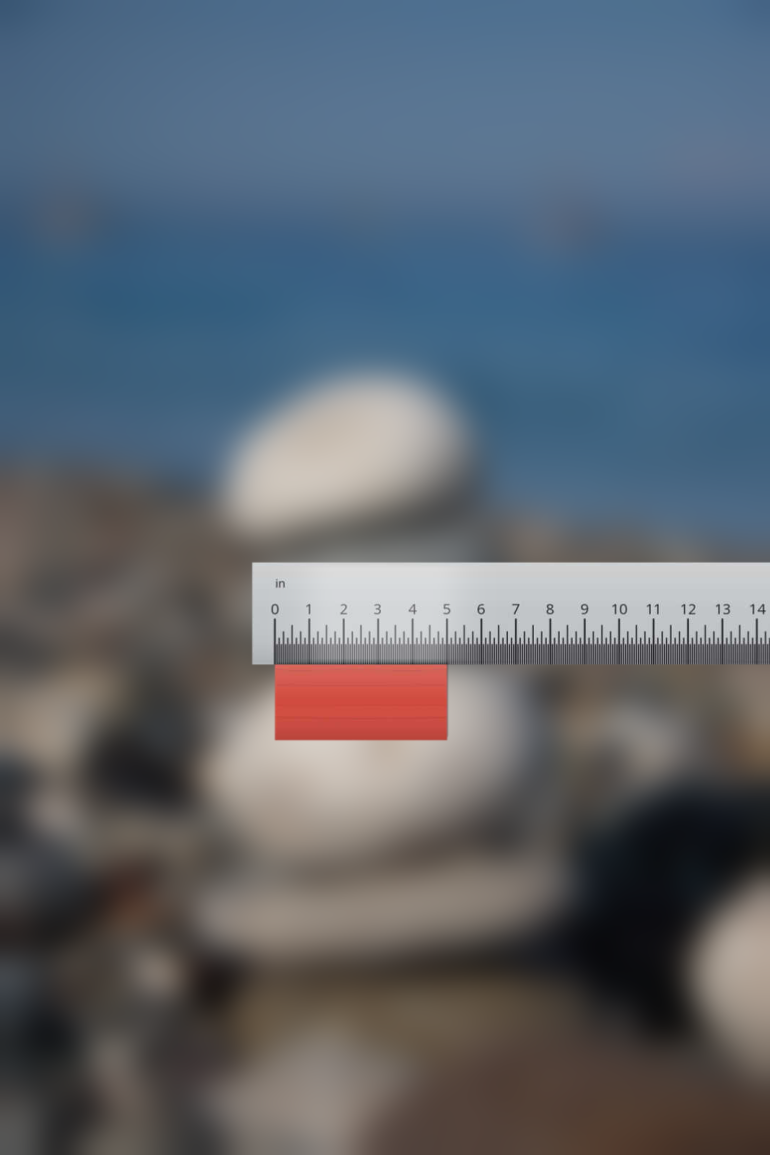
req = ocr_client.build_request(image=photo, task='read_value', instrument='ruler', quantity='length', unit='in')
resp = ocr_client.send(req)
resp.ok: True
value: 5 in
